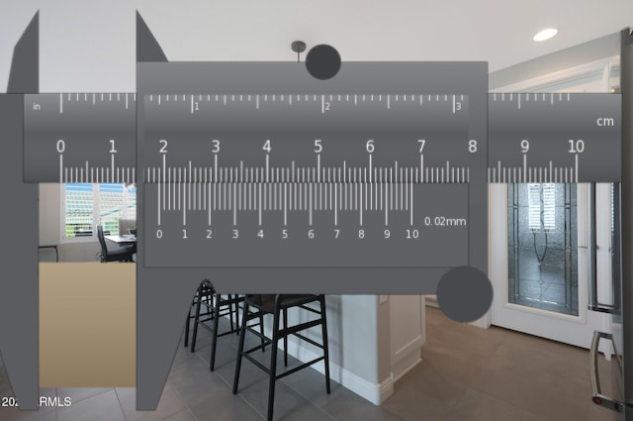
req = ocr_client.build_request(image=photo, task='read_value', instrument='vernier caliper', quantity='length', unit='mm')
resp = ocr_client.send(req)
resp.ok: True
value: 19.0 mm
